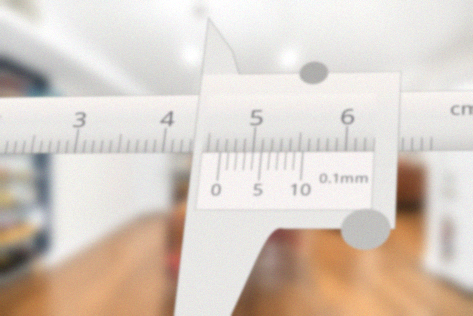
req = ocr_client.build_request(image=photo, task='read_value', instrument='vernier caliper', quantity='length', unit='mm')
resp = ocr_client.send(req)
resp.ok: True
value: 46.4 mm
